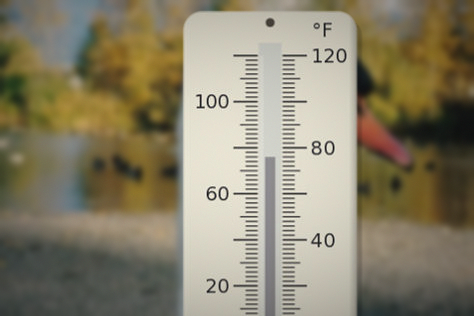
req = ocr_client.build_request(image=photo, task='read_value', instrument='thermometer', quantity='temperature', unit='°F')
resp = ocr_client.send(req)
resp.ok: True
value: 76 °F
